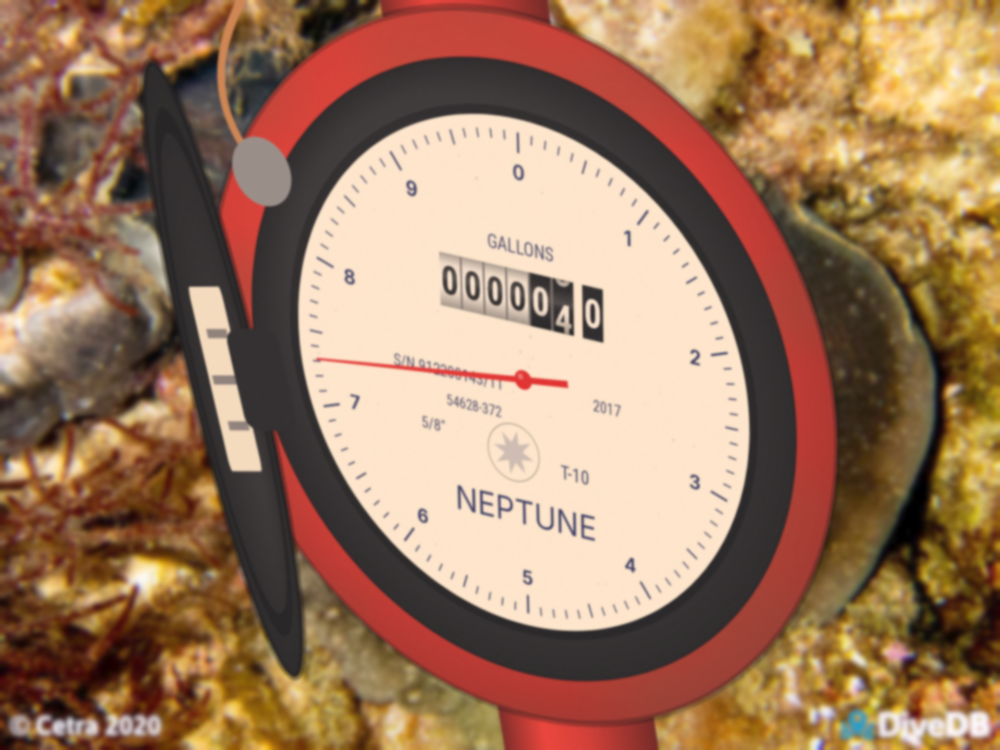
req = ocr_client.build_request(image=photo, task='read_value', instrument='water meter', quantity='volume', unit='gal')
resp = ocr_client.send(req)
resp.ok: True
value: 37.3 gal
